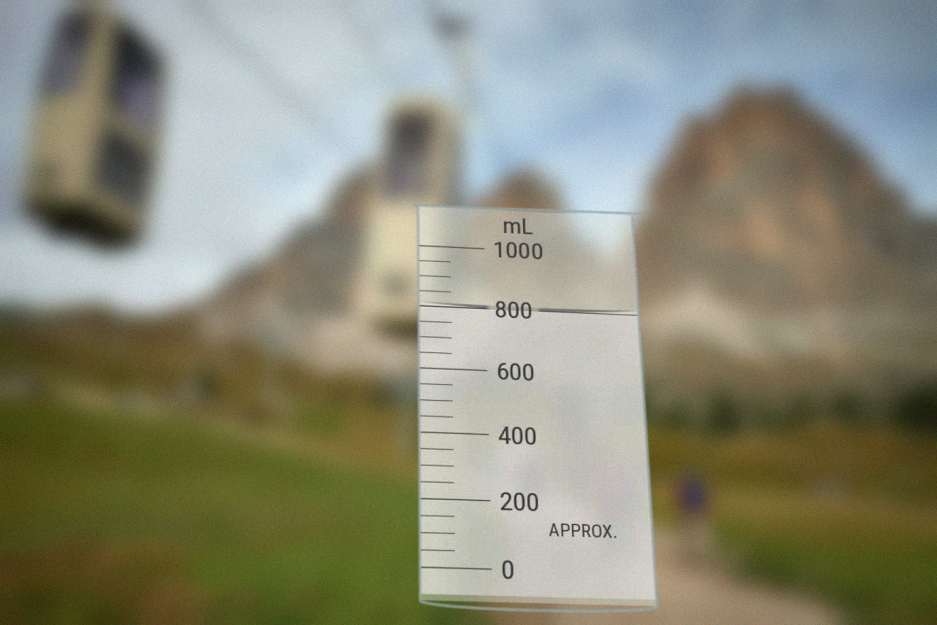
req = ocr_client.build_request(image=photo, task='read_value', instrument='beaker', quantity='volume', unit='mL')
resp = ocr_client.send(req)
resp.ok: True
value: 800 mL
